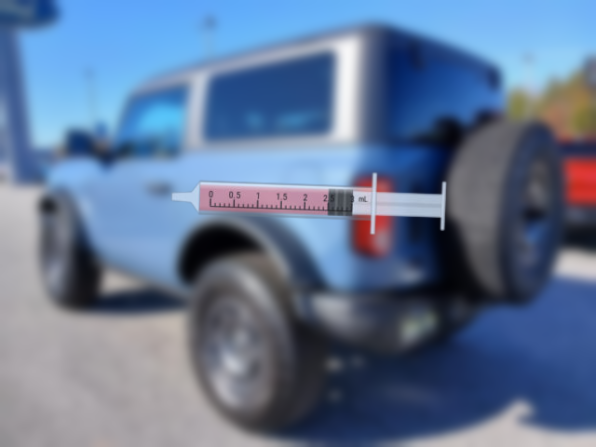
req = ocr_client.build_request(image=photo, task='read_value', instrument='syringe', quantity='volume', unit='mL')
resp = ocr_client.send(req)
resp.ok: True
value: 2.5 mL
